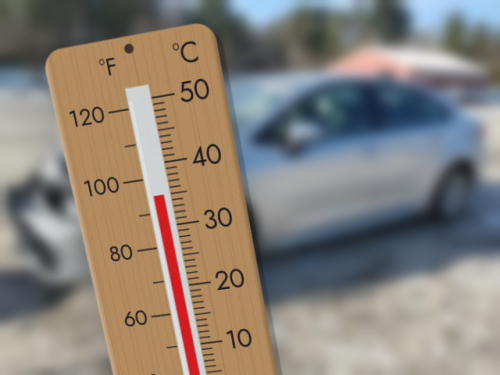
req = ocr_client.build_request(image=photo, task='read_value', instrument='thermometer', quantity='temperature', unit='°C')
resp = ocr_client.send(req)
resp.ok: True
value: 35 °C
